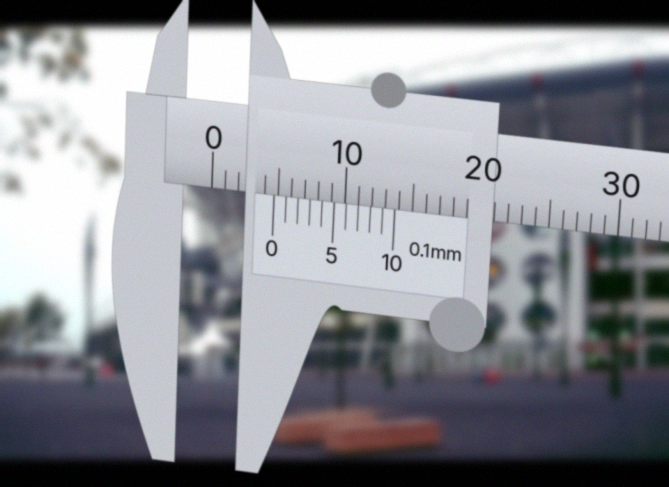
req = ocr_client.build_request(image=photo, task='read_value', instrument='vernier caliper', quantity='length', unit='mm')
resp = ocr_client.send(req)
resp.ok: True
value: 4.7 mm
